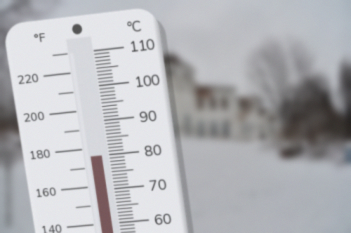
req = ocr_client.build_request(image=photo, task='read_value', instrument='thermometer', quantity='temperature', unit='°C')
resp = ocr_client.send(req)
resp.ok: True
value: 80 °C
